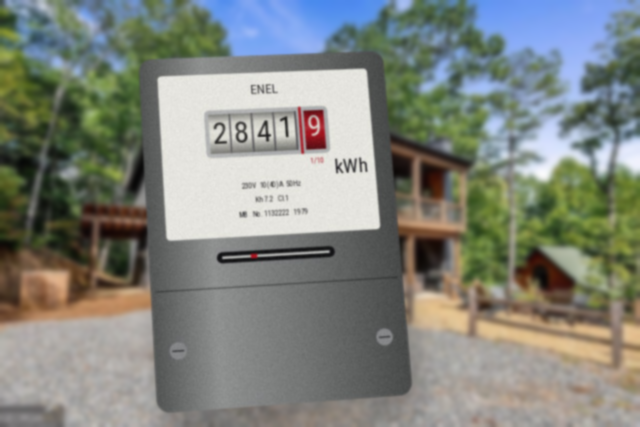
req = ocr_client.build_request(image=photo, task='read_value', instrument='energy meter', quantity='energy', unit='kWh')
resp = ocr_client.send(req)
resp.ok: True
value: 2841.9 kWh
